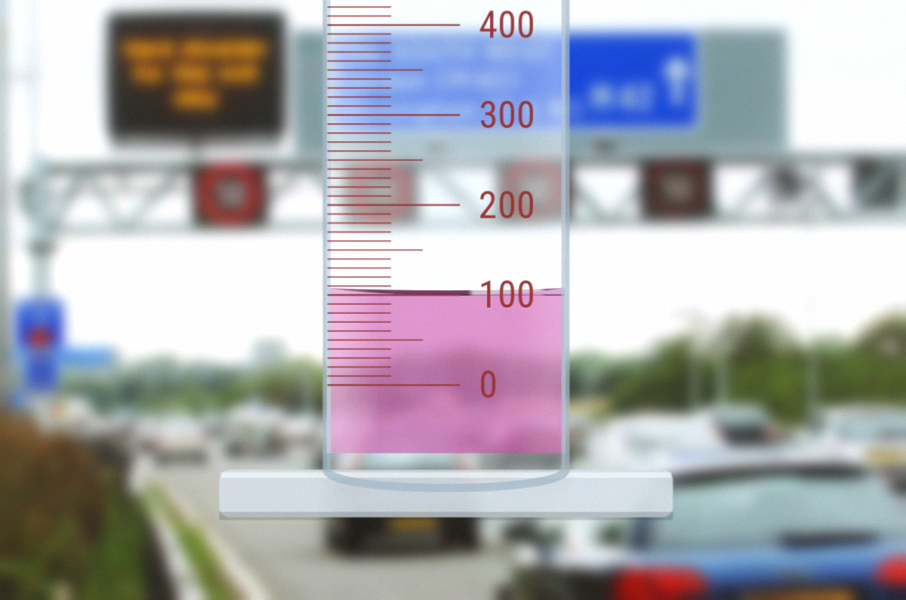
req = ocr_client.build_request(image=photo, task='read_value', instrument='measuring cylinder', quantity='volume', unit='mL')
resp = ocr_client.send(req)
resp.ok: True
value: 100 mL
